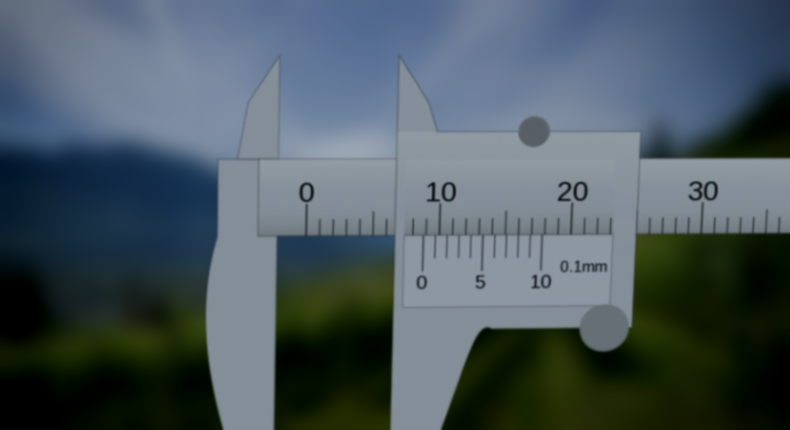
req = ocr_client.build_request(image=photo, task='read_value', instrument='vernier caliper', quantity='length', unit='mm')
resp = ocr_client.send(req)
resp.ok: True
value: 8.8 mm
